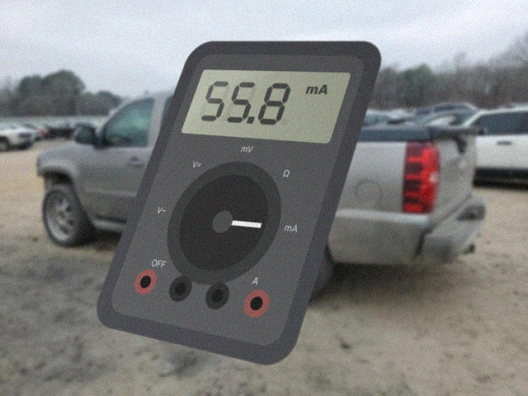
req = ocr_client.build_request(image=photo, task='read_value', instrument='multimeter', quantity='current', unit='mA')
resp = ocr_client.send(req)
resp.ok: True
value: 55.8 mA
